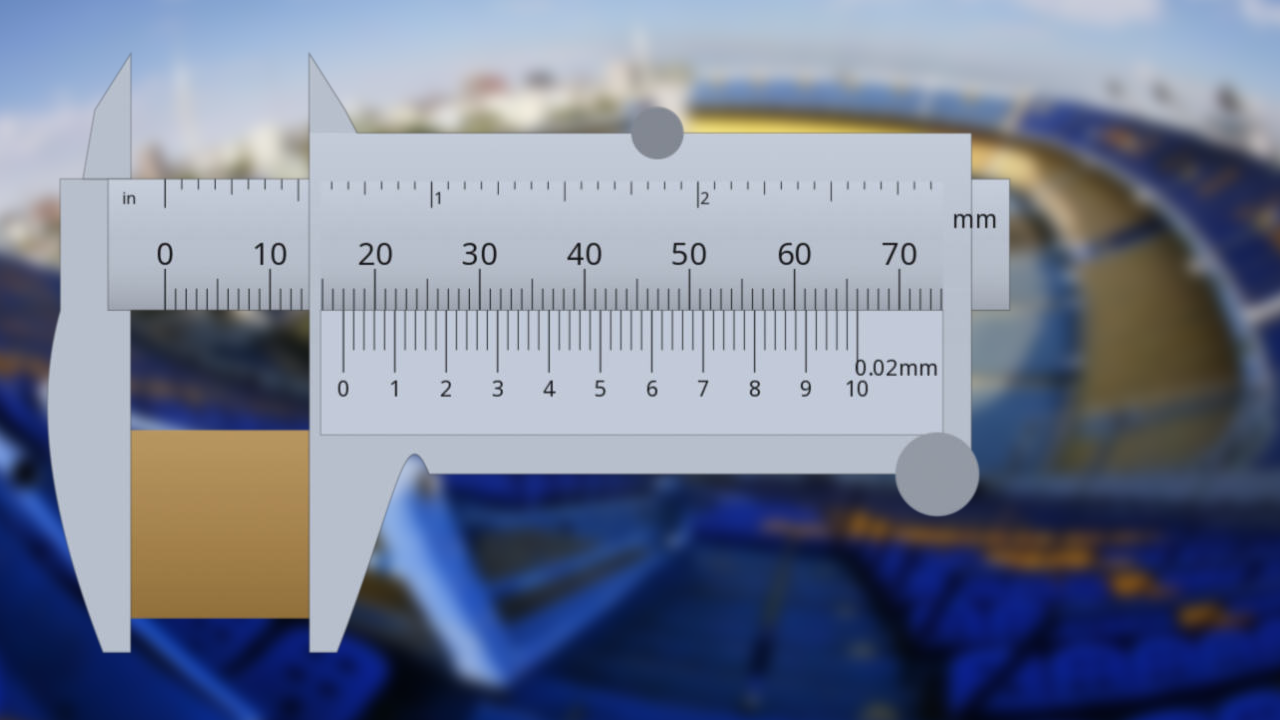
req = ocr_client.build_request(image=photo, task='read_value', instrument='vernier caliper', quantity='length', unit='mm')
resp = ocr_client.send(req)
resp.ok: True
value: 17.0 mm
